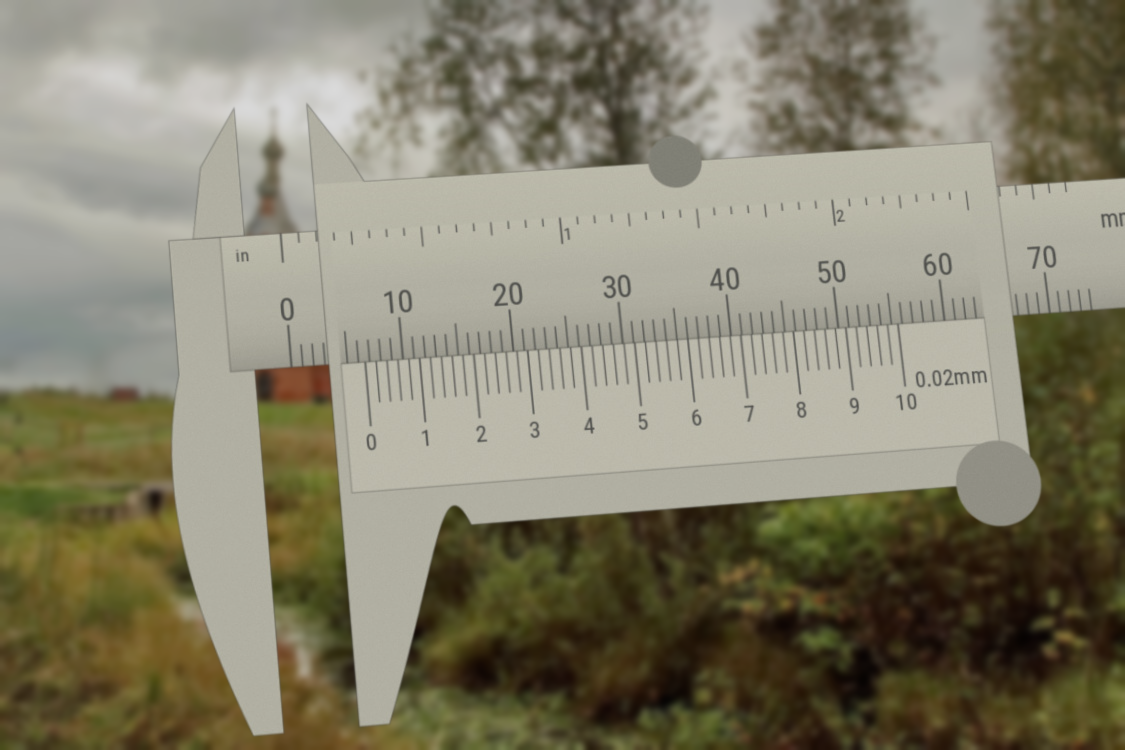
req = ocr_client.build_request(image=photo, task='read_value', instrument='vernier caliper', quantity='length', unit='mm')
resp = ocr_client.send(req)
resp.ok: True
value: 6.6 mm
